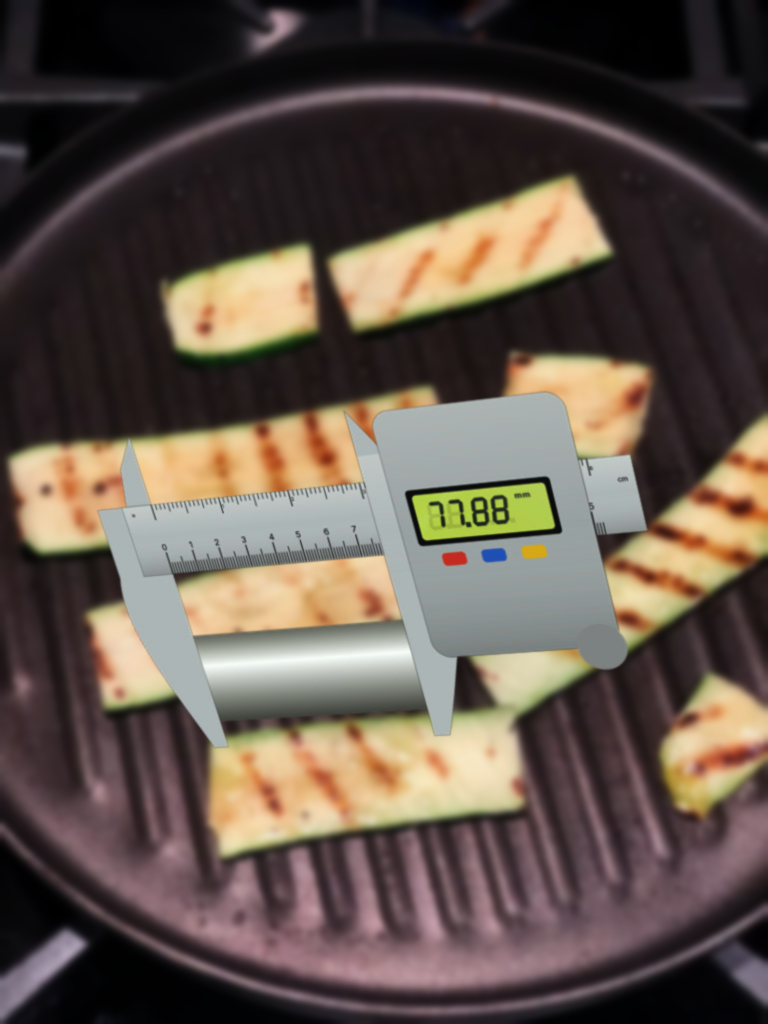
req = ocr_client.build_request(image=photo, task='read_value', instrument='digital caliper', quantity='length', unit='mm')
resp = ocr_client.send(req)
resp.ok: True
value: 77.88 mm
